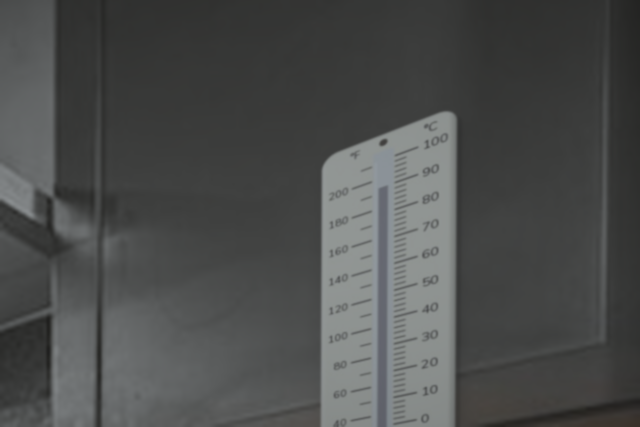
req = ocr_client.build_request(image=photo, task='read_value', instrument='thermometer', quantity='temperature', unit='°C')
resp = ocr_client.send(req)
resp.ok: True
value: 90 °C
